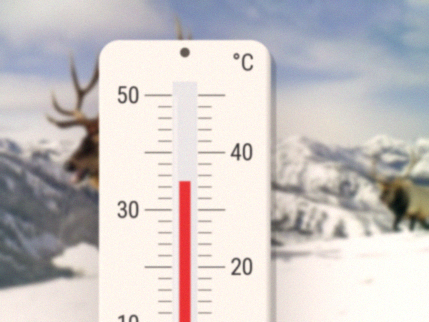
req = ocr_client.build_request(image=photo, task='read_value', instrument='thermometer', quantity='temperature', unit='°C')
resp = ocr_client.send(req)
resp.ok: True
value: 35 °C
